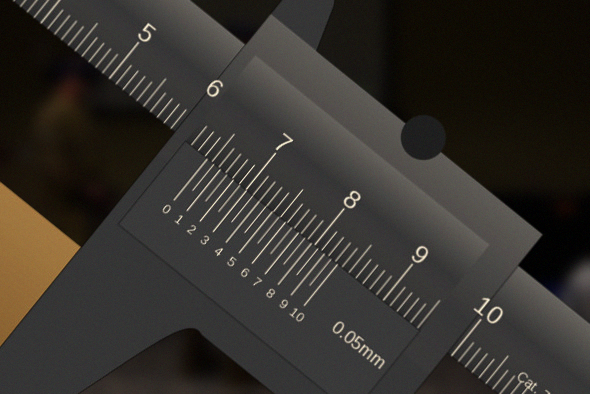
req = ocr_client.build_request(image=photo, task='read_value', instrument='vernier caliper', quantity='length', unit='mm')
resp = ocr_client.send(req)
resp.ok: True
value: 64.4 mm
